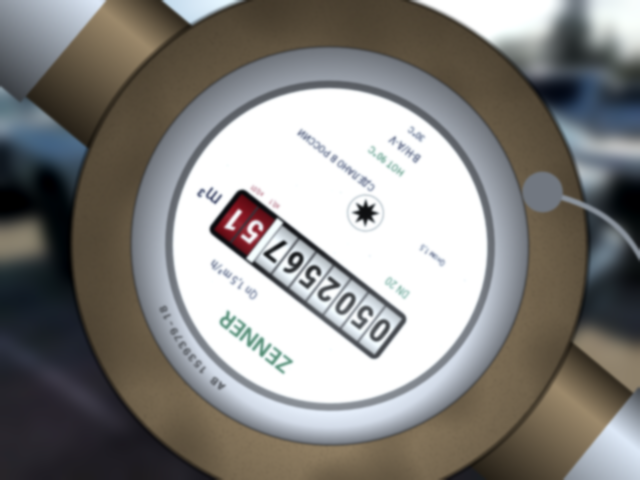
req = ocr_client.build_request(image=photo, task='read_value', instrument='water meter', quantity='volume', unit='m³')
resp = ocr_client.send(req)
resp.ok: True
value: 502567.51 m³
